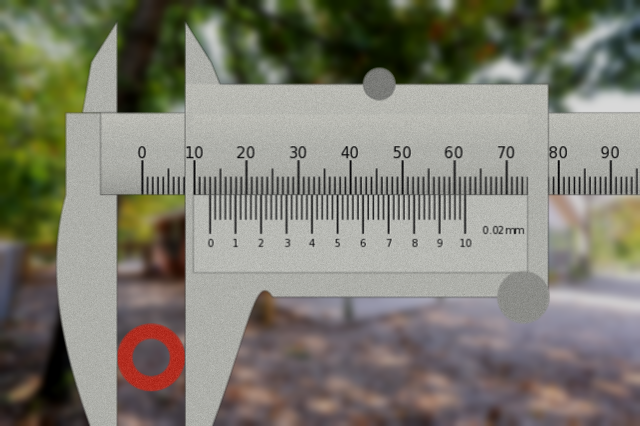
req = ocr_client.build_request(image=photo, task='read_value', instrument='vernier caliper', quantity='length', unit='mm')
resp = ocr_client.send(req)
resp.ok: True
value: 13.0 mm
